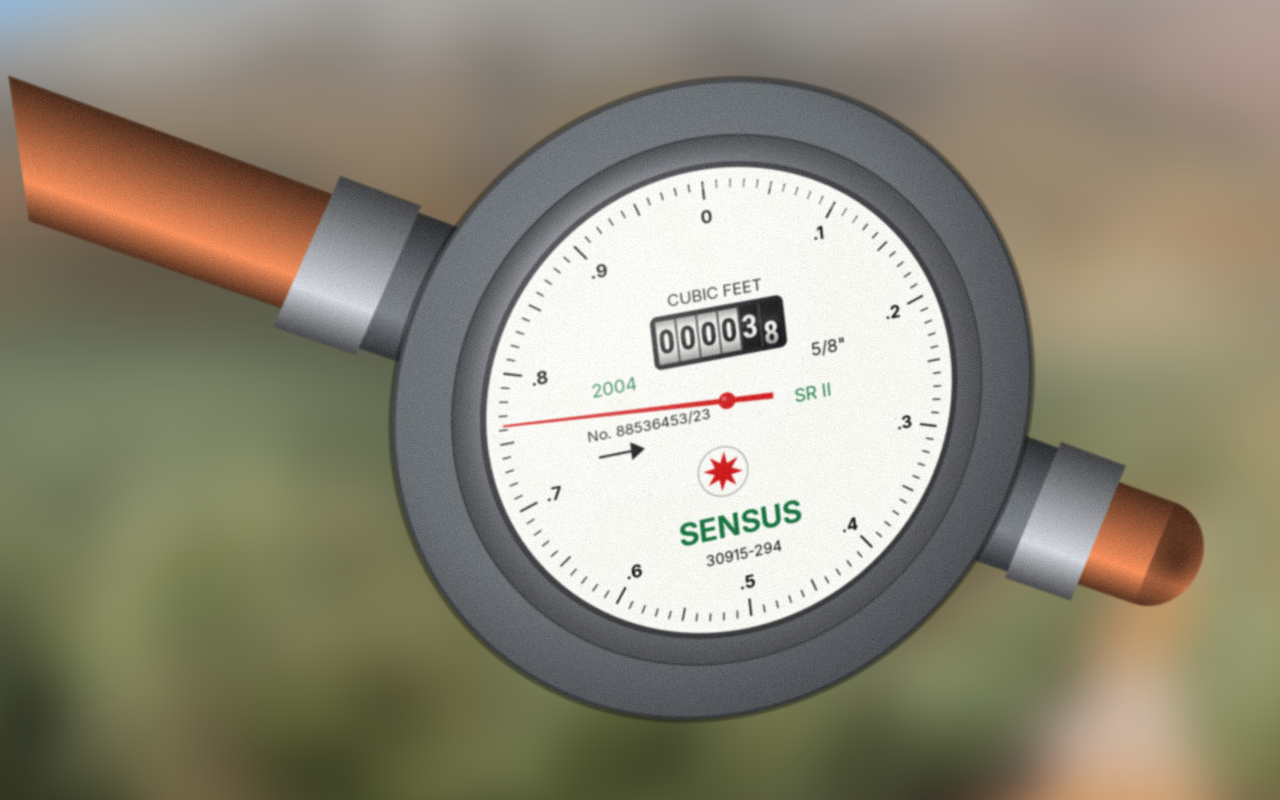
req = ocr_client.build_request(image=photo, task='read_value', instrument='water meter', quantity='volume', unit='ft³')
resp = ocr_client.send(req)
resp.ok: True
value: 37.76 ft³
